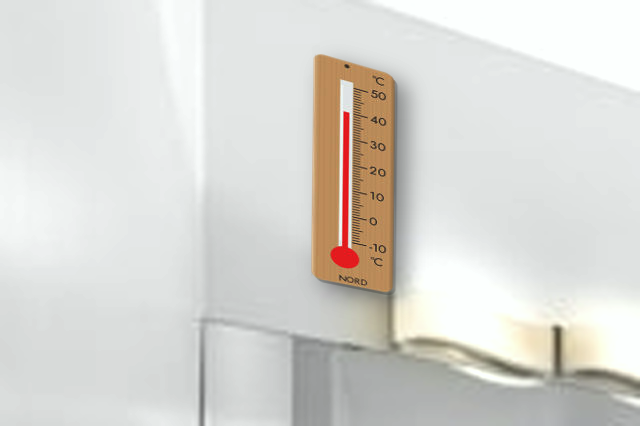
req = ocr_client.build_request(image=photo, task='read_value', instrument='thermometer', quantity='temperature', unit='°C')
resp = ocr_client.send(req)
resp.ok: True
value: 40 °C
